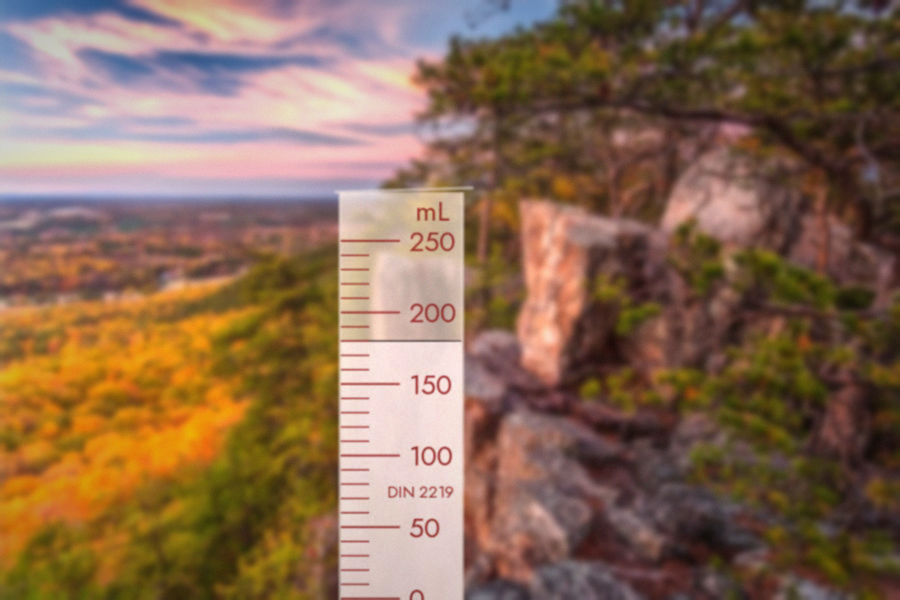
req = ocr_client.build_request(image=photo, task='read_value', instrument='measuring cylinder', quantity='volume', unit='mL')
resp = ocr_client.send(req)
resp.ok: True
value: 180 mL
